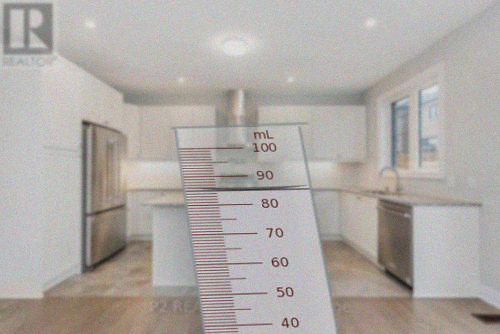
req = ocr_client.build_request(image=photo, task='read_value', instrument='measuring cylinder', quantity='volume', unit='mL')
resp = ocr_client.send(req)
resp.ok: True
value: 85 mL
